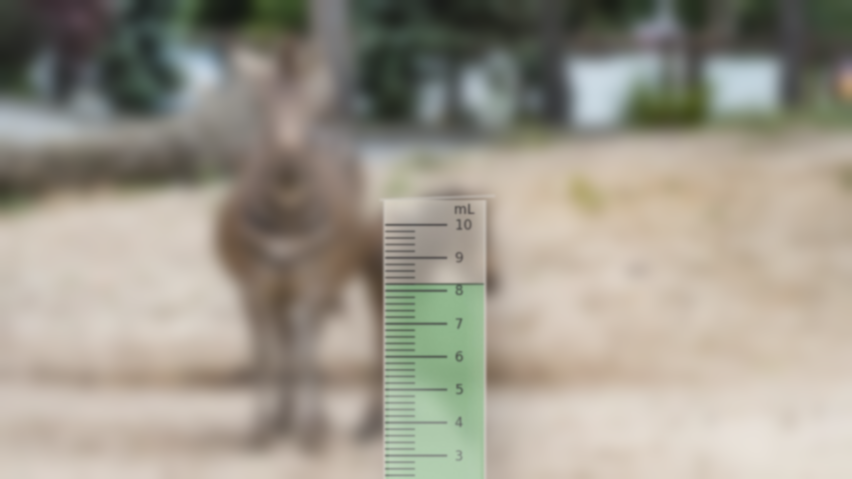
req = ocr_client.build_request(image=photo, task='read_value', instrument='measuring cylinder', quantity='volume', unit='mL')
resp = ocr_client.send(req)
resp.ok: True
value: 8.2 mL
